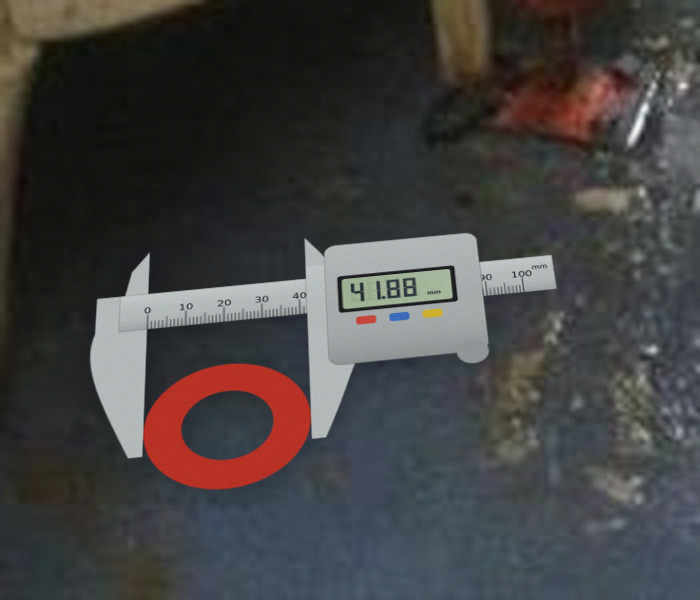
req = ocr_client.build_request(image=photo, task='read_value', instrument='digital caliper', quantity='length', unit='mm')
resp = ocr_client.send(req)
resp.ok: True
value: 41.88 mm
